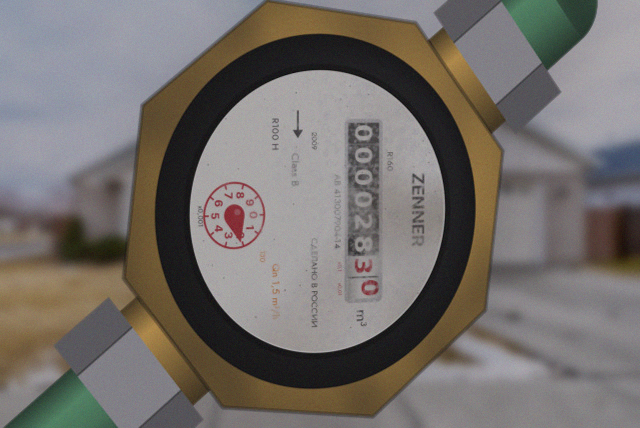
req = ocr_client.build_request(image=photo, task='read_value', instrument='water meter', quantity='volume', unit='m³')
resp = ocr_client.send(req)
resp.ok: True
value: 28.302 m³
